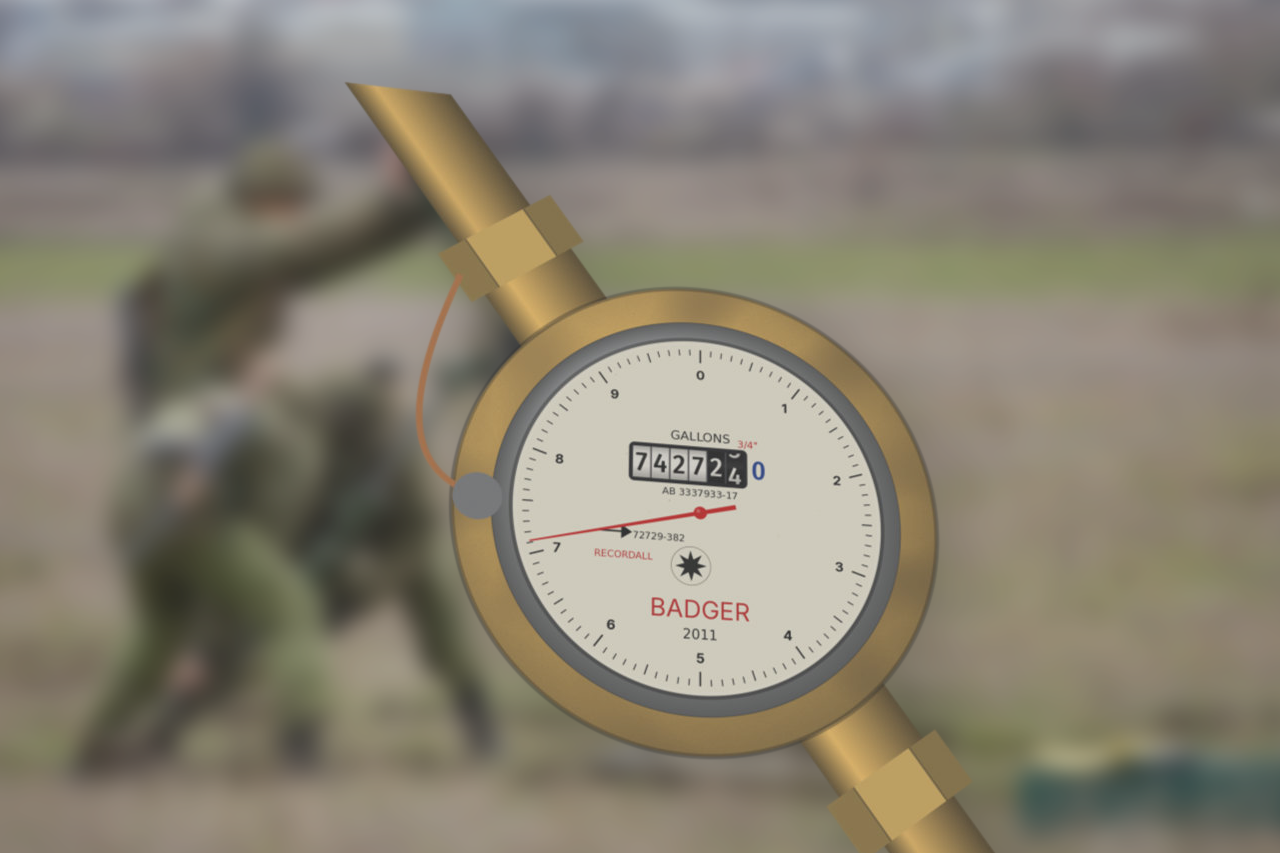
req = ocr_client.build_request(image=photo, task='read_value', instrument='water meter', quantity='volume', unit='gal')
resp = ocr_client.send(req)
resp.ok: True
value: 7427237.1 gal
